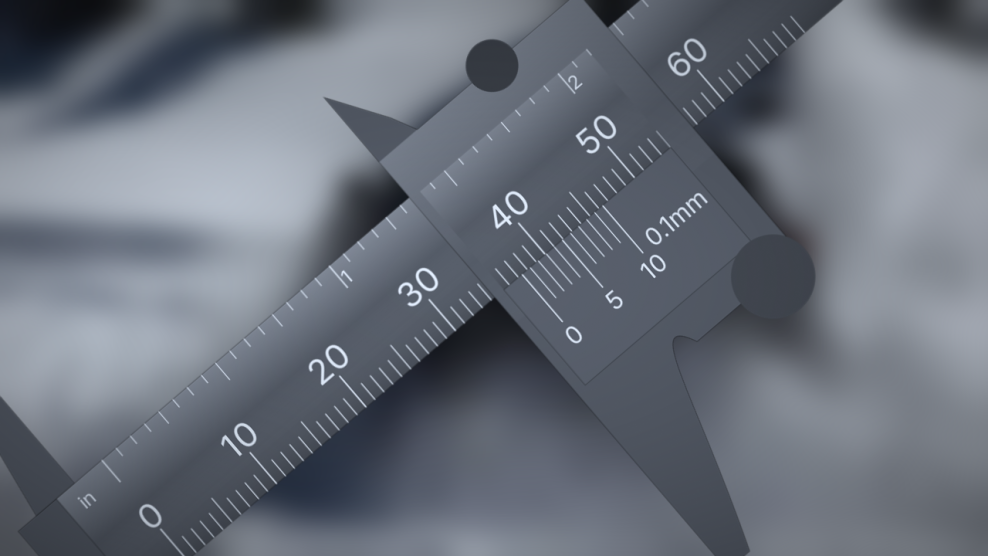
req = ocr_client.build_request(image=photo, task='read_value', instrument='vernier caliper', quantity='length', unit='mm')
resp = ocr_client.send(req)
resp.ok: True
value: 37.4 mm
